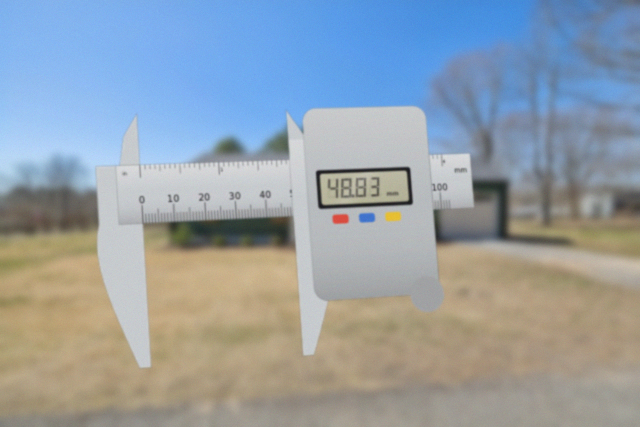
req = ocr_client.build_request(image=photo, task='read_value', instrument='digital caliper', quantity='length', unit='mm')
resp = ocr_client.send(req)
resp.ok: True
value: 48.83 mm
